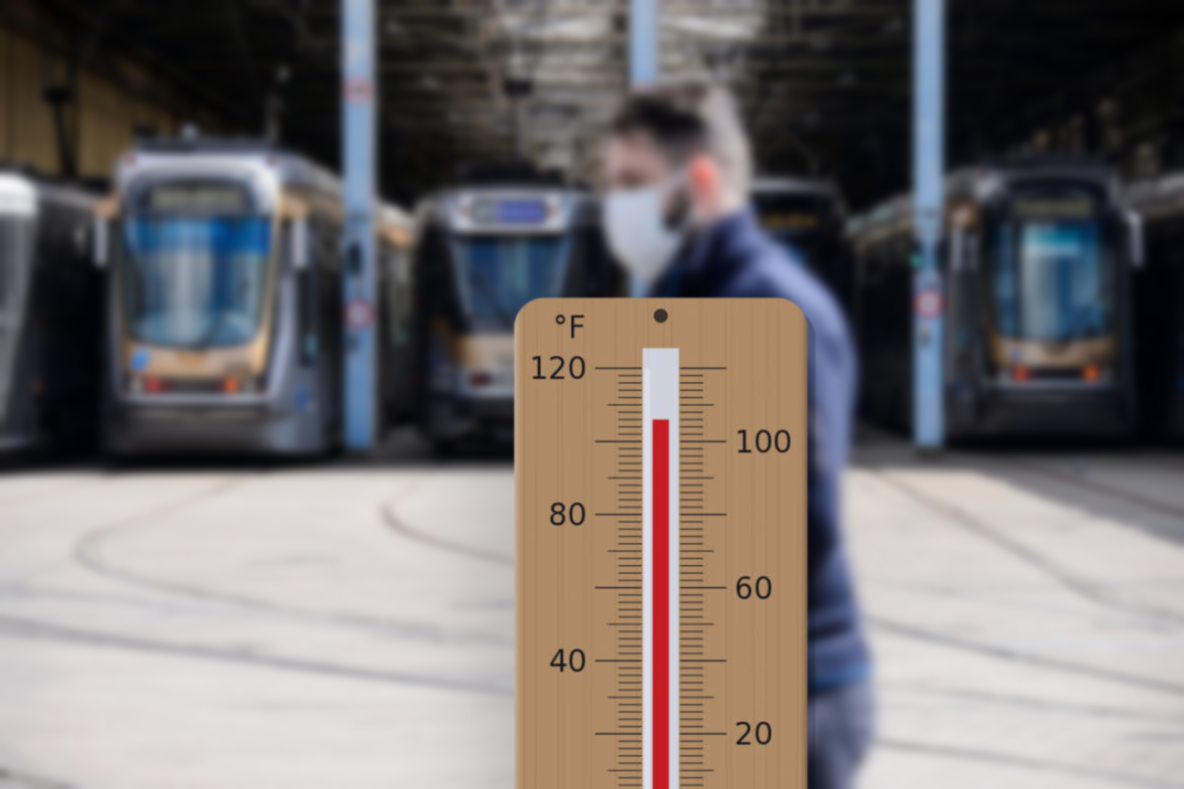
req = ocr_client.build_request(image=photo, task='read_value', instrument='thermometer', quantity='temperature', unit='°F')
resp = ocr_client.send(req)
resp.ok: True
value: 106 °F
